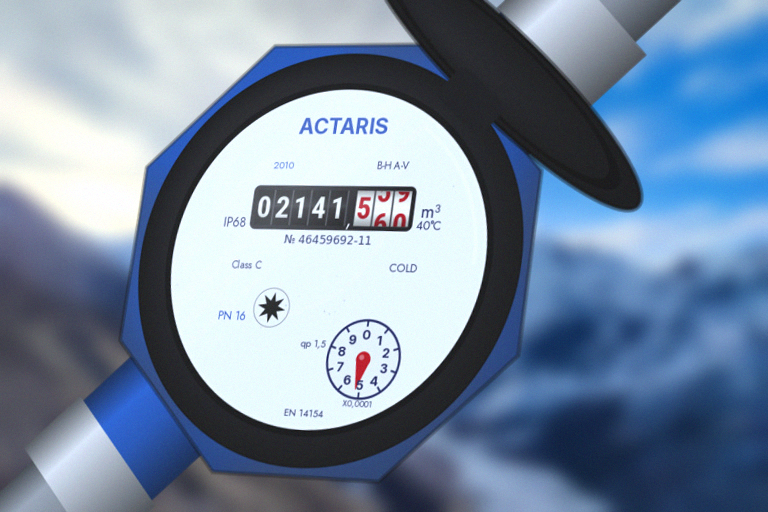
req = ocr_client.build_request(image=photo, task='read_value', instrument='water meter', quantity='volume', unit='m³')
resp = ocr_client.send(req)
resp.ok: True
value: 2141.5595 m³
